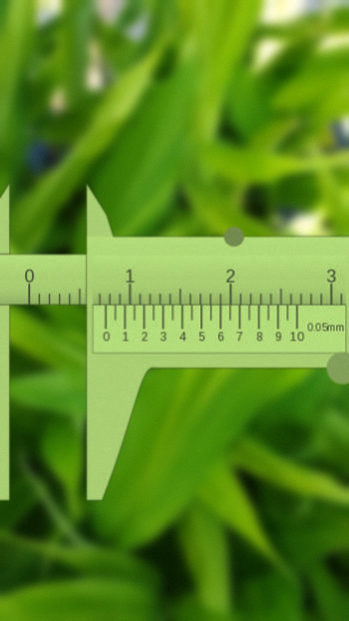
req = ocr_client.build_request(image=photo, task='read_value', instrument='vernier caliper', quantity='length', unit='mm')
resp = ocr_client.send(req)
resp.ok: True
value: 7.6 mm
